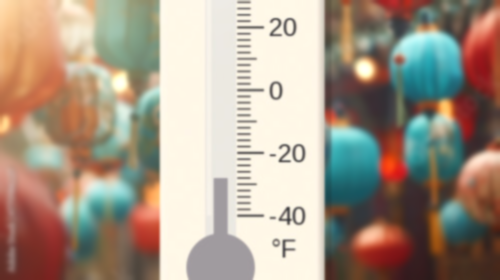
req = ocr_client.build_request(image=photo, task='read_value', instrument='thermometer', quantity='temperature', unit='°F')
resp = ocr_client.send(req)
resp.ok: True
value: -28 °F
